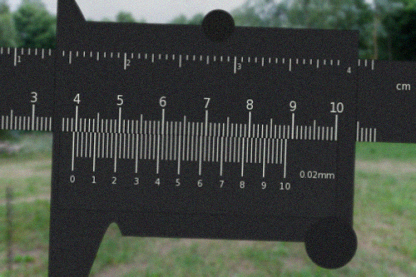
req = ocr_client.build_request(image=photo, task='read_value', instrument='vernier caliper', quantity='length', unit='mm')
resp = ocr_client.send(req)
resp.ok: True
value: 39.5 mm
